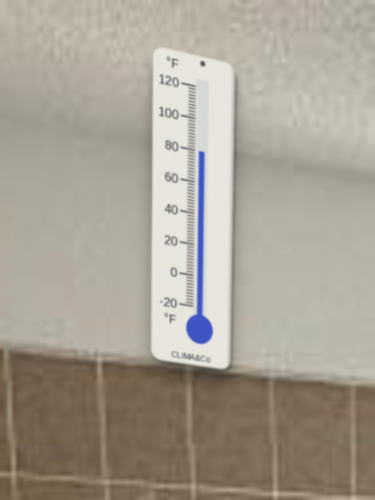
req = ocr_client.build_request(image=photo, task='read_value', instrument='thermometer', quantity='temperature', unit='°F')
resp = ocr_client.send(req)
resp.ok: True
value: 80 °F
